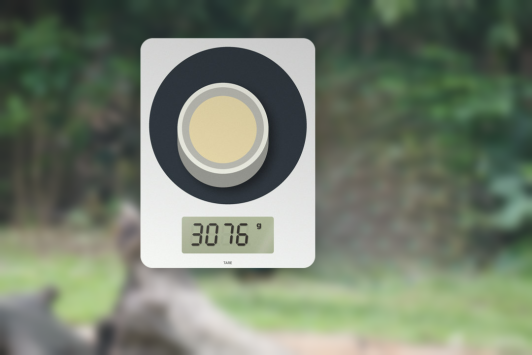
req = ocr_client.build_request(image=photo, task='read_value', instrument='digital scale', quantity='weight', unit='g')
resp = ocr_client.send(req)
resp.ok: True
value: 3076 g
